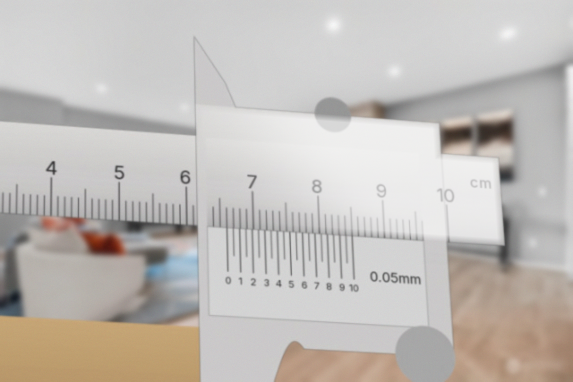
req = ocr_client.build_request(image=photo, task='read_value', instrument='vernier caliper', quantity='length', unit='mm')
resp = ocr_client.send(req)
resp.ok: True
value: 66.0 mm
